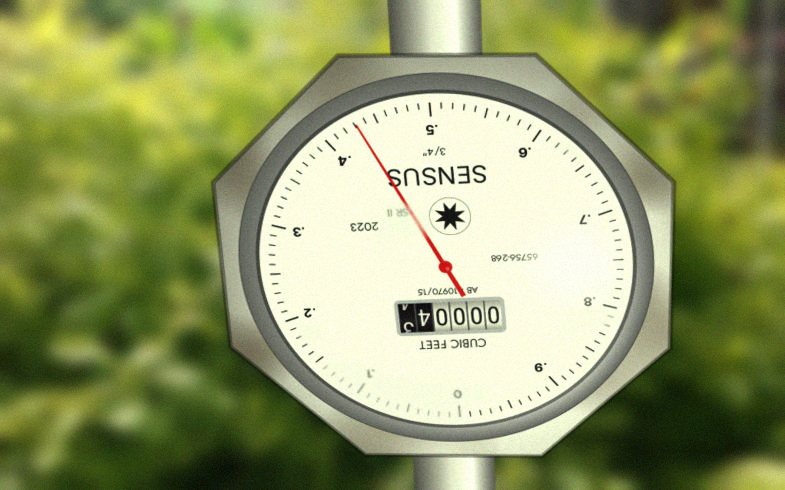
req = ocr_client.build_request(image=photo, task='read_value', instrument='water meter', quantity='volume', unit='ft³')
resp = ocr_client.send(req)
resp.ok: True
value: 43.43 ft³
